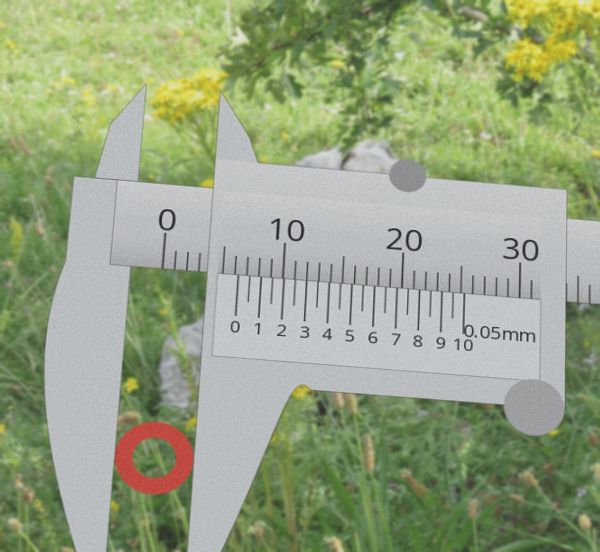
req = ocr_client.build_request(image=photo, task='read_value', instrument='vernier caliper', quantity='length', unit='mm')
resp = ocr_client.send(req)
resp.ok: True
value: 6.3 mm
